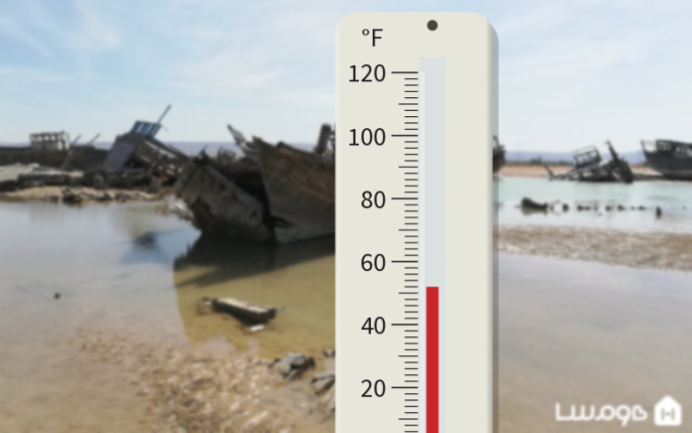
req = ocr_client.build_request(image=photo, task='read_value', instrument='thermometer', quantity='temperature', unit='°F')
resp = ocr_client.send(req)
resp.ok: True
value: 52 °F
